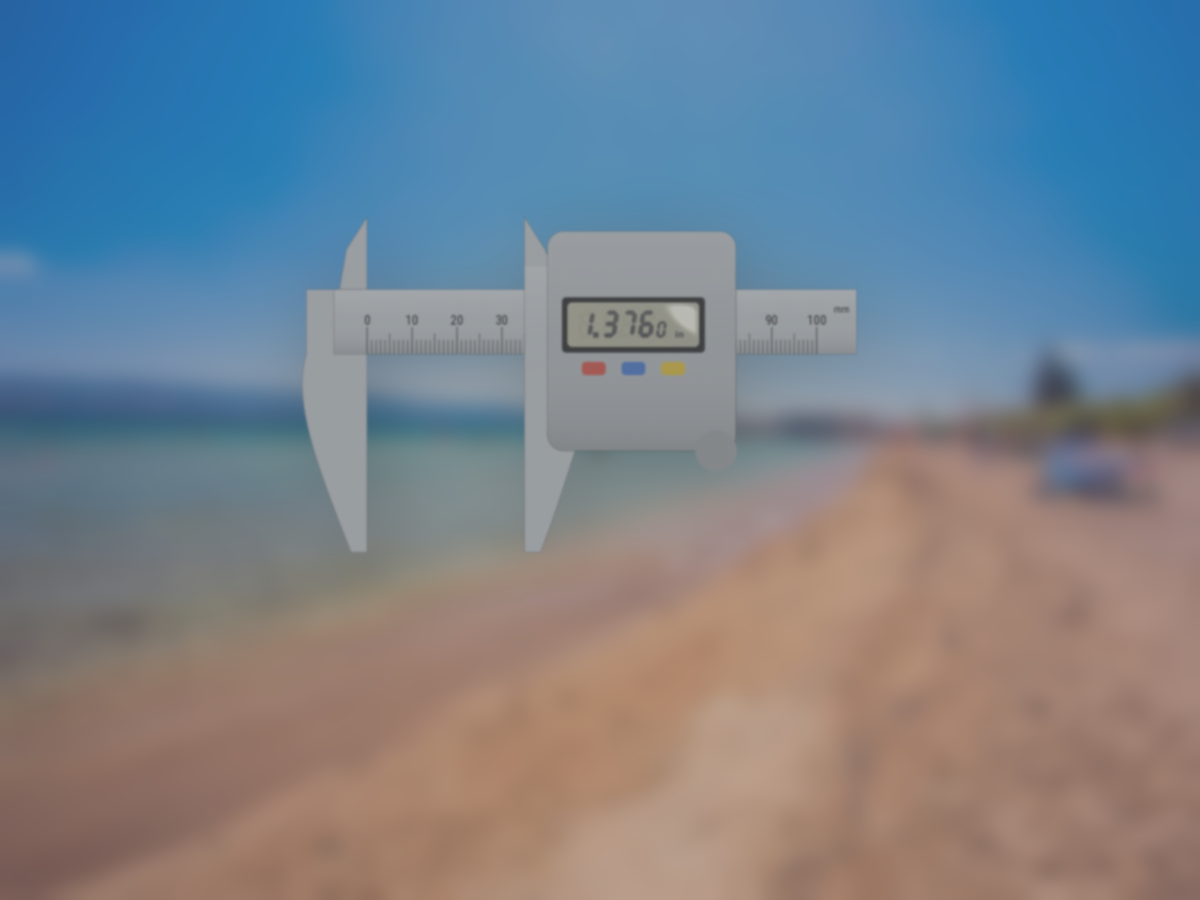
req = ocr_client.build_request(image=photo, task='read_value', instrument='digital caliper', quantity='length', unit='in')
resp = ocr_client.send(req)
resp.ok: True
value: 1.3760 in
